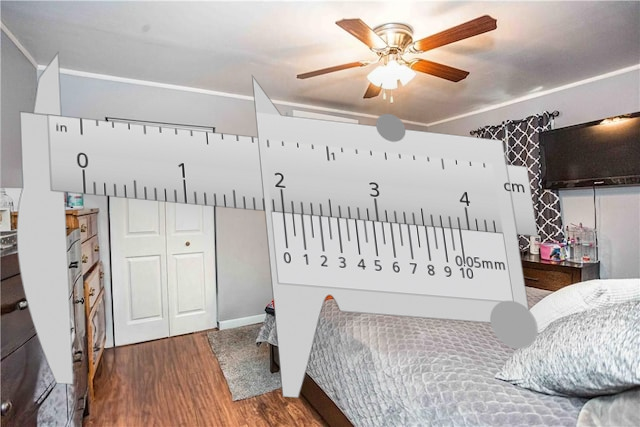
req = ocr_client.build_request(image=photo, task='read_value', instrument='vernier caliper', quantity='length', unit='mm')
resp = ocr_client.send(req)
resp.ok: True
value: 20.0 mm
